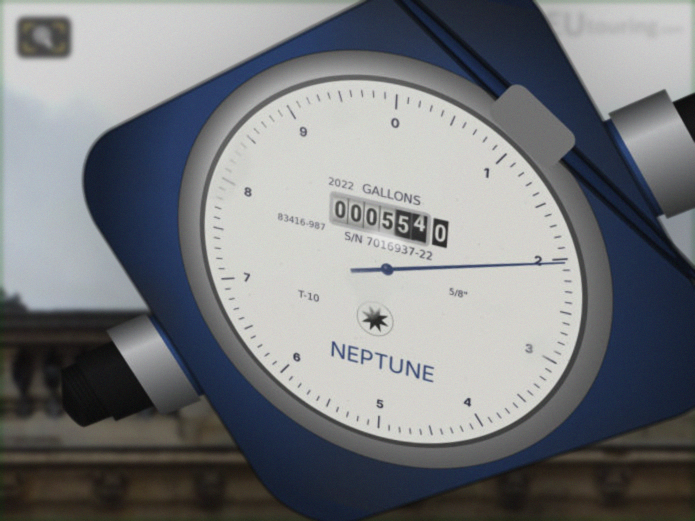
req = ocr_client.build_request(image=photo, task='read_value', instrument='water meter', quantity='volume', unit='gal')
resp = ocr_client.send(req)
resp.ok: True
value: 5542.0 gal
